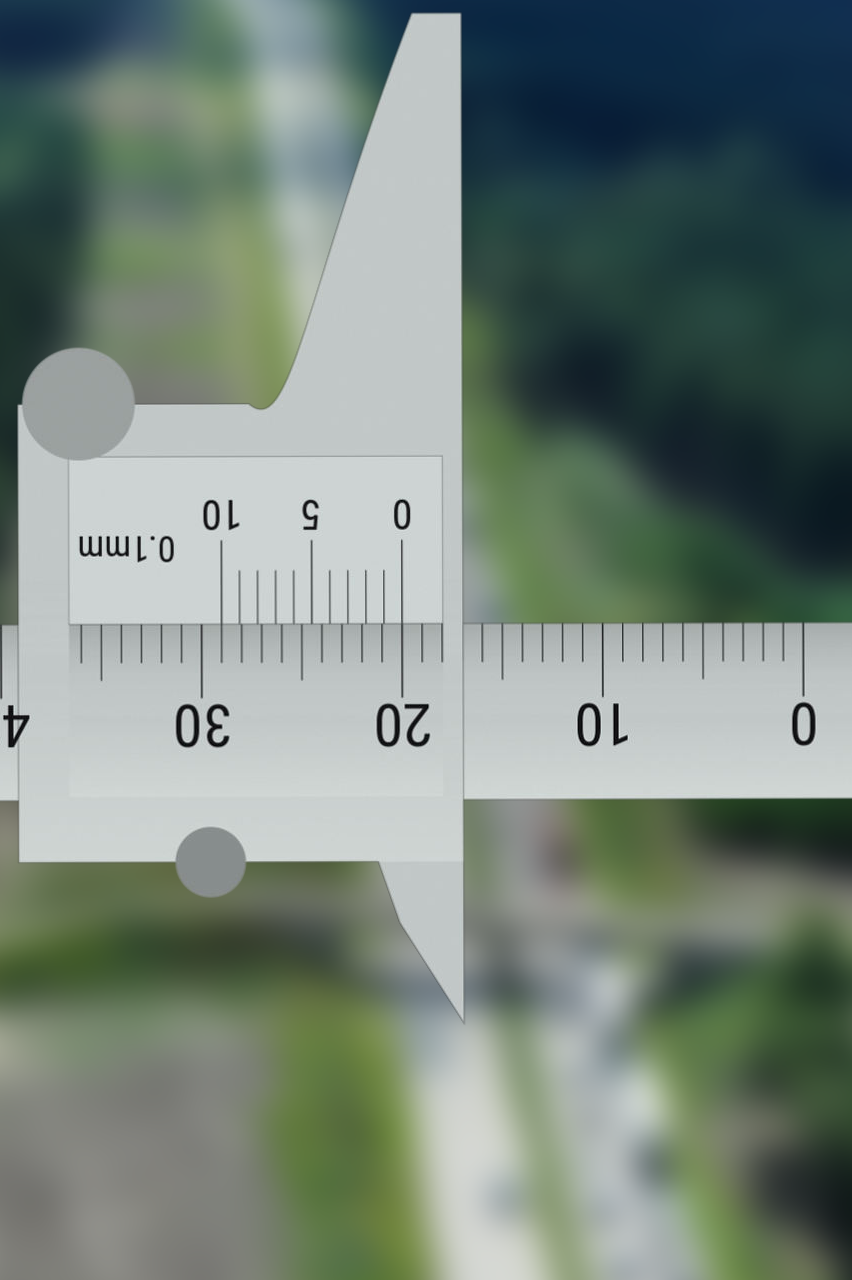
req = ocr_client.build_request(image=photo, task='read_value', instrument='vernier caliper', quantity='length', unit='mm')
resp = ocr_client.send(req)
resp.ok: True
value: 20.0 mm
